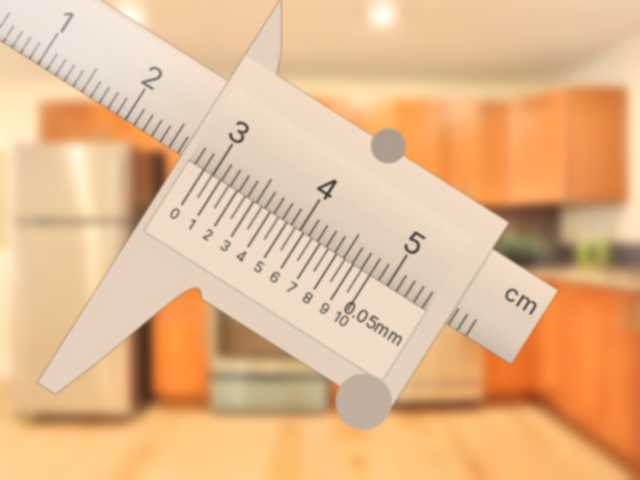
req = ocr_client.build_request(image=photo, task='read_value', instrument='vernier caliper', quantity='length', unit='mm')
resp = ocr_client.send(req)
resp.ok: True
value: 29.0 mm
